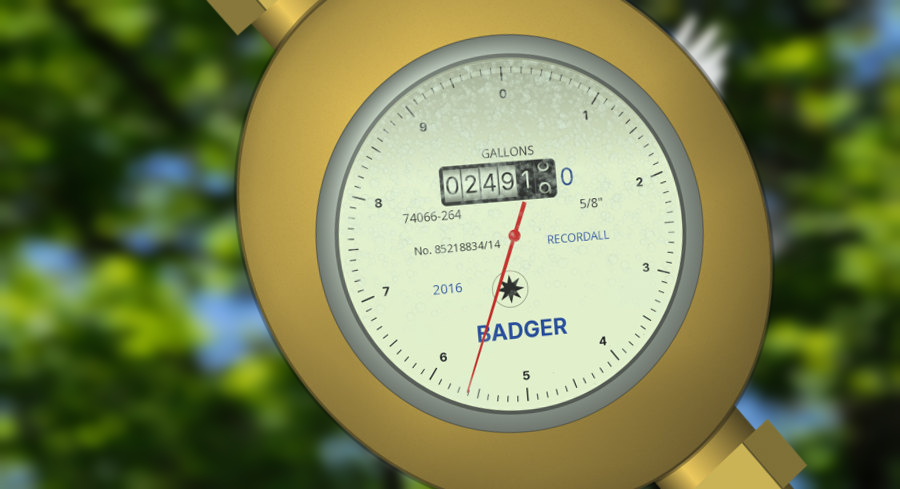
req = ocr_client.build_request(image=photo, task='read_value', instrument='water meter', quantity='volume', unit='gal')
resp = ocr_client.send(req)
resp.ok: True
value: 249185.6 gal
